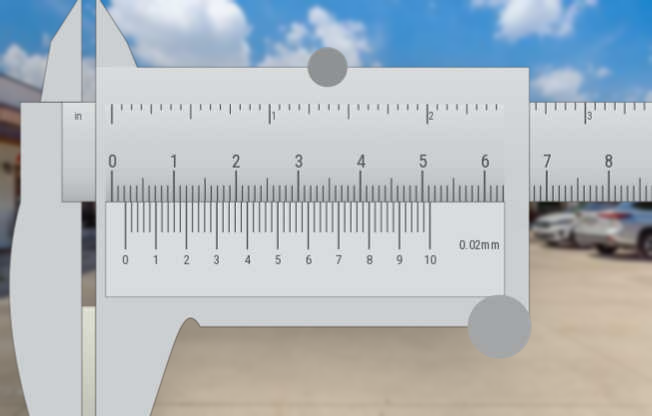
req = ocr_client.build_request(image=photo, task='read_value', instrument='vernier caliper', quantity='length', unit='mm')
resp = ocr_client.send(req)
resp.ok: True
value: 2.2 mm
